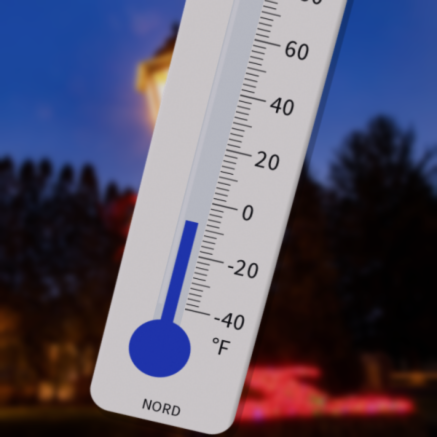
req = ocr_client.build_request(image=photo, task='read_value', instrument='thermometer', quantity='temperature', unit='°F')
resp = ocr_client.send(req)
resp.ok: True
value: -8 °F
